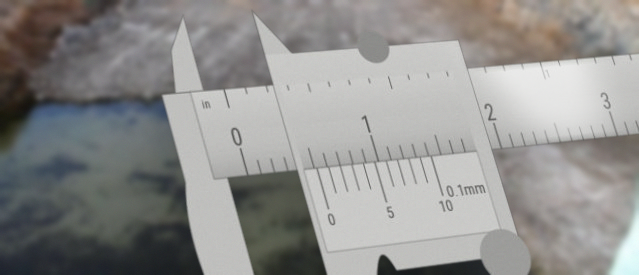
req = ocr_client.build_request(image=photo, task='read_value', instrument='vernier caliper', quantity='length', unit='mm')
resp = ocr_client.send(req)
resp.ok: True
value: 5.2 mm
